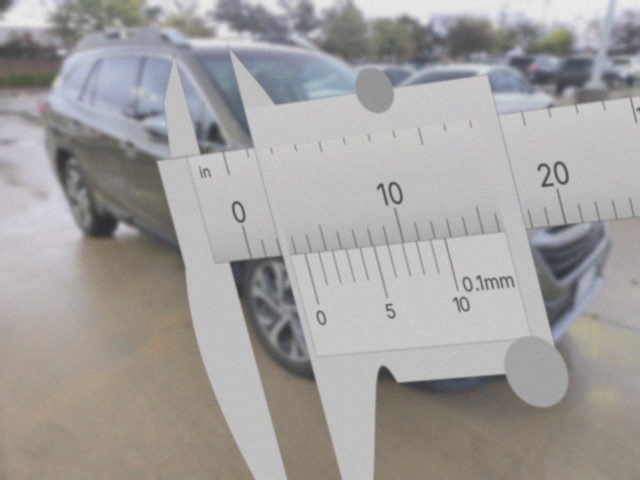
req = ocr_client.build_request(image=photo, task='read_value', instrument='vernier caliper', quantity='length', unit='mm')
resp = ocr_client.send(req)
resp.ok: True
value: 3.6 mm
